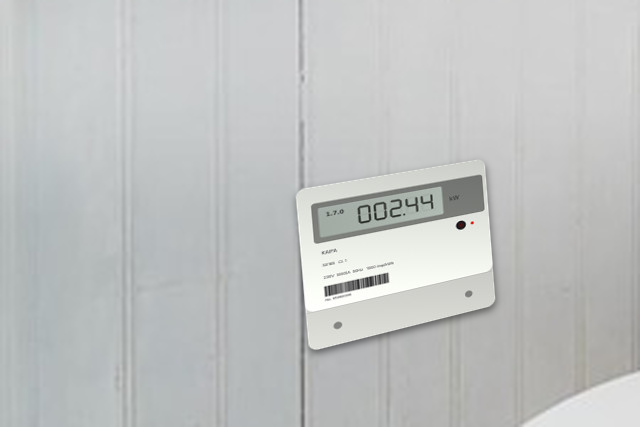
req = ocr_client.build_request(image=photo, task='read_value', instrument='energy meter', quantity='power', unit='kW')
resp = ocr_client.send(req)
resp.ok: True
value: 2.44 kW
